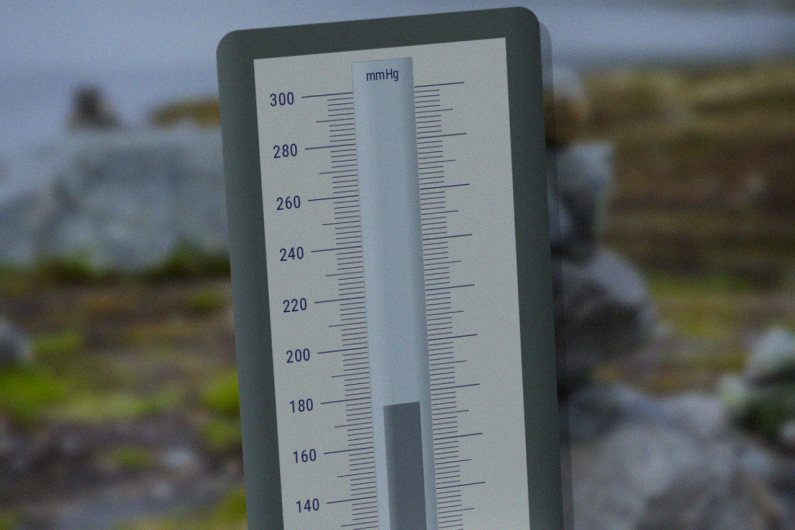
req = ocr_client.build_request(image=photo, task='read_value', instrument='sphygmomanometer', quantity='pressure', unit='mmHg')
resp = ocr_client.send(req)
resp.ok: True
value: 176 mmHg
